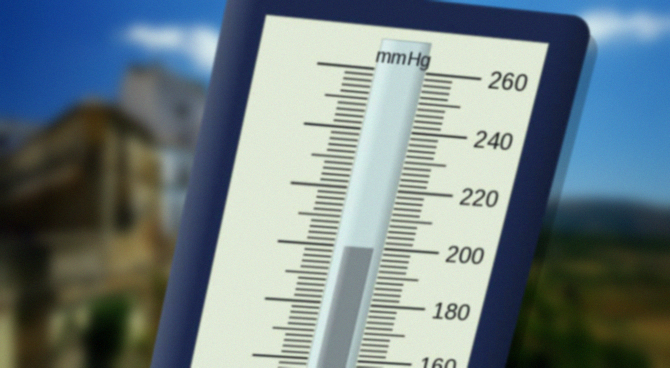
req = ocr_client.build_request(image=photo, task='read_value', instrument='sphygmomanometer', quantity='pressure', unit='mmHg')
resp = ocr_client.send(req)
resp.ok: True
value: 200 mmHg
